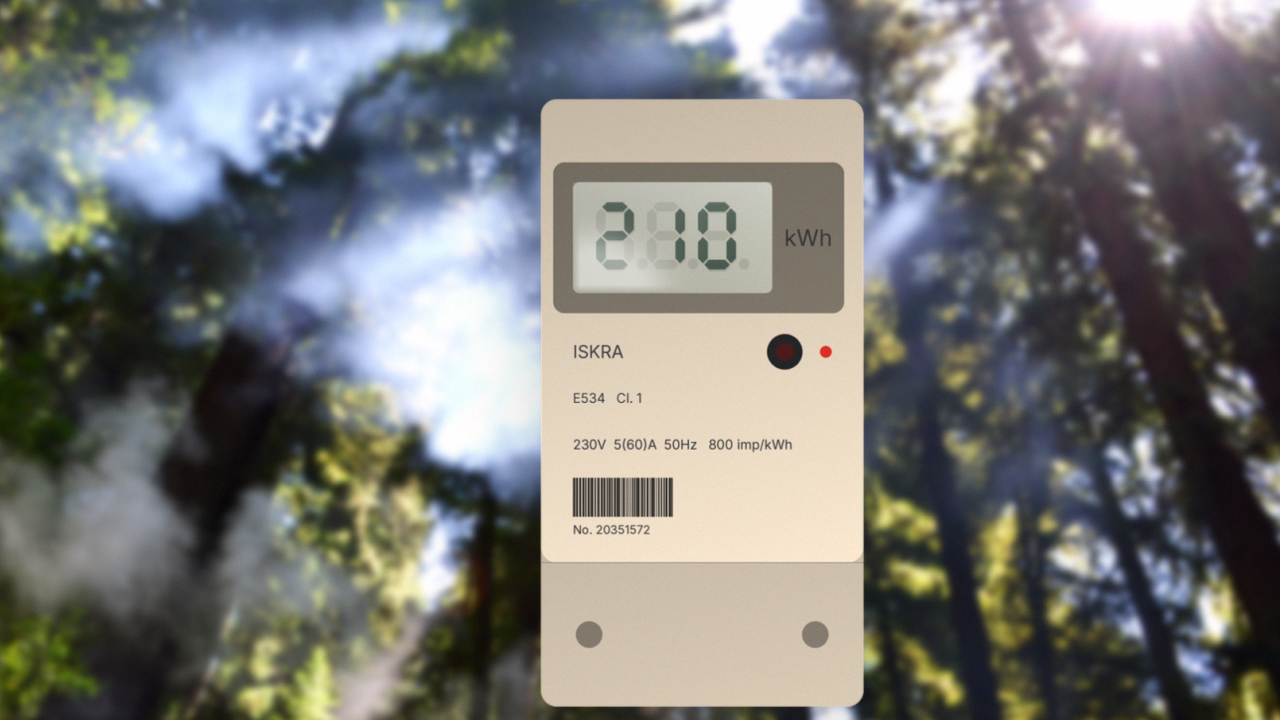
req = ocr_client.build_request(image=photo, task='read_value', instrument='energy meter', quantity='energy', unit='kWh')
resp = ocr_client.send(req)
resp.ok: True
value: 210 kWh
